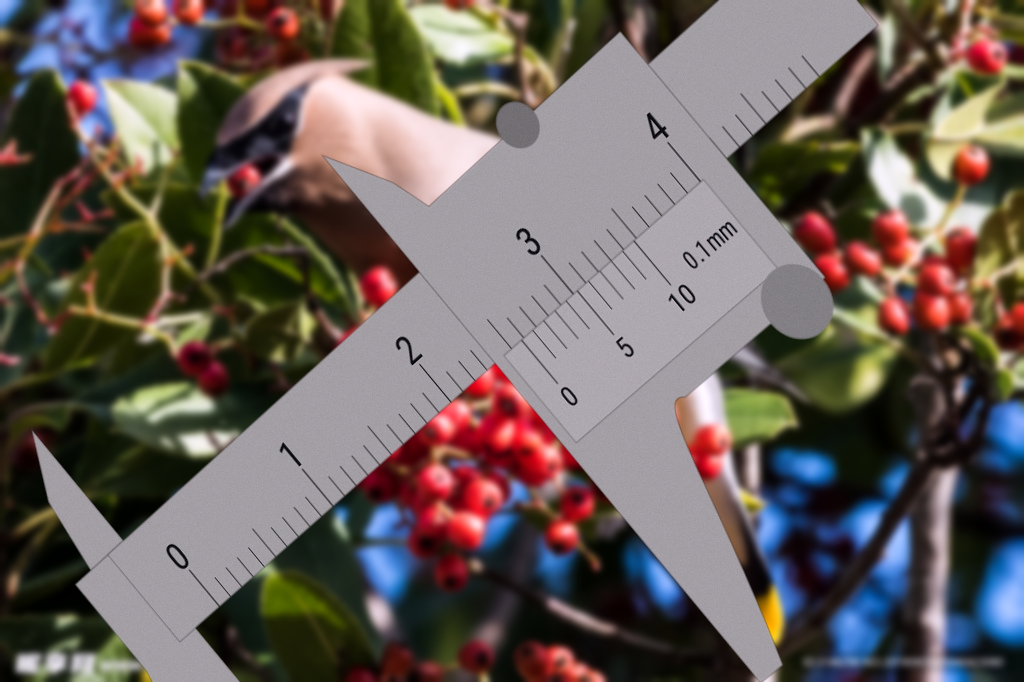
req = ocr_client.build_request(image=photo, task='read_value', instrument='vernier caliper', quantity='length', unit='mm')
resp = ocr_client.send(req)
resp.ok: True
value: 25.8 mm
